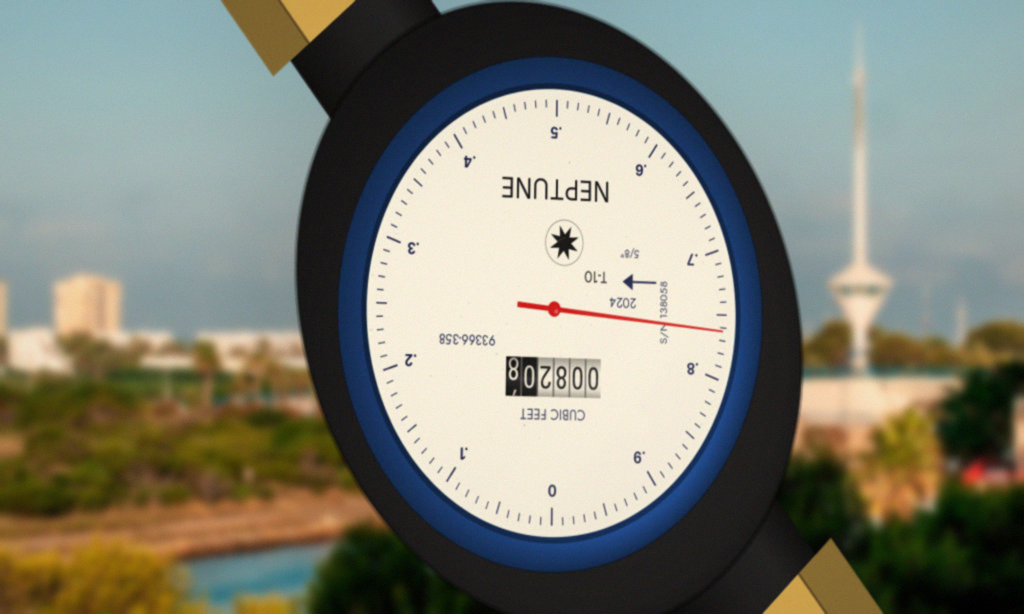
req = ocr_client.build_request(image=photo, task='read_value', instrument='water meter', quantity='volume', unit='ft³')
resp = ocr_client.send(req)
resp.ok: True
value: 8207.76 ft³
